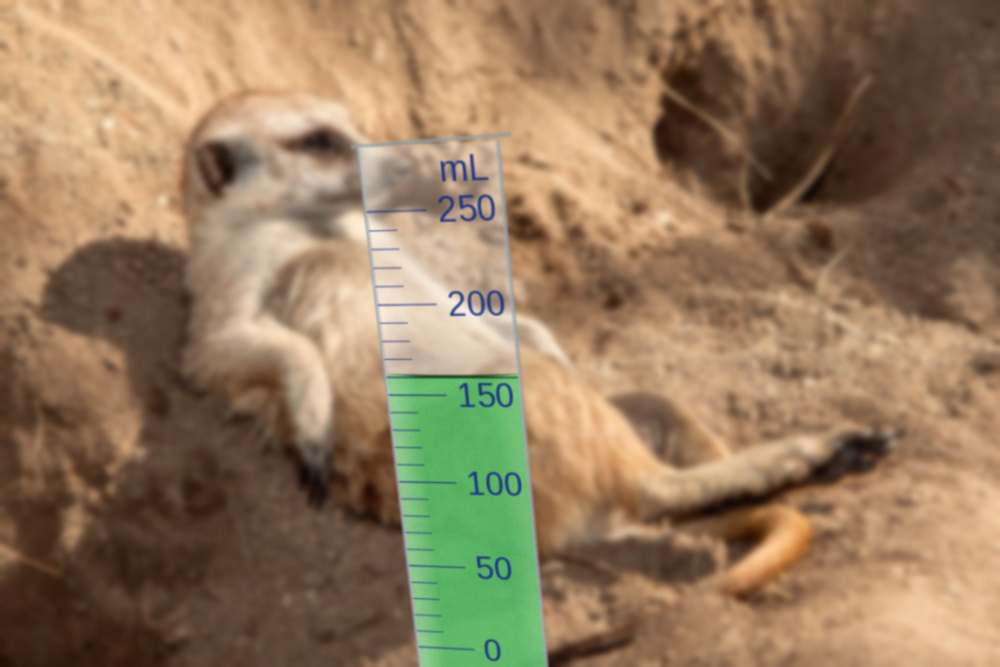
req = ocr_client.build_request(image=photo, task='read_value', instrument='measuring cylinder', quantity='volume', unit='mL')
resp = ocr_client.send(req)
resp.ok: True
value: 160 mL
